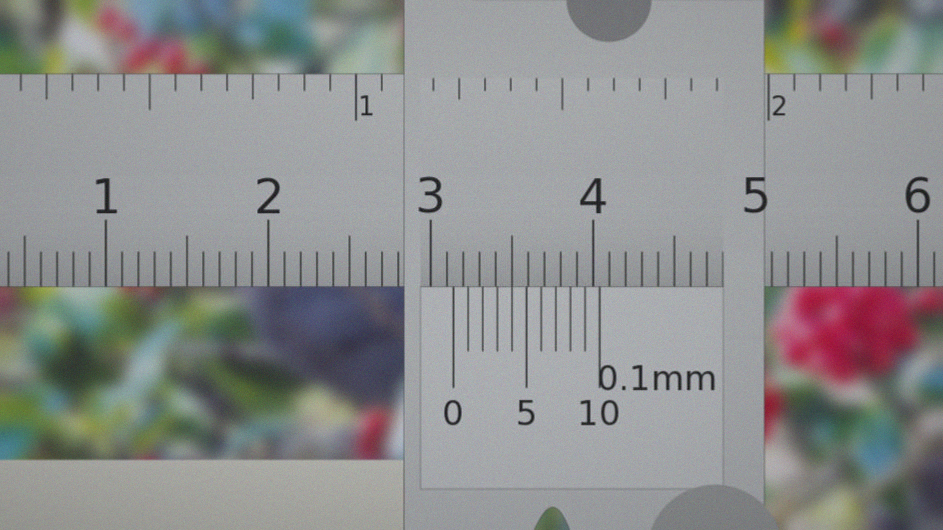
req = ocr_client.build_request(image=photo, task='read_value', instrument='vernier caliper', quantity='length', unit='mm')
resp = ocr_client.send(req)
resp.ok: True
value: 31.4 mm
